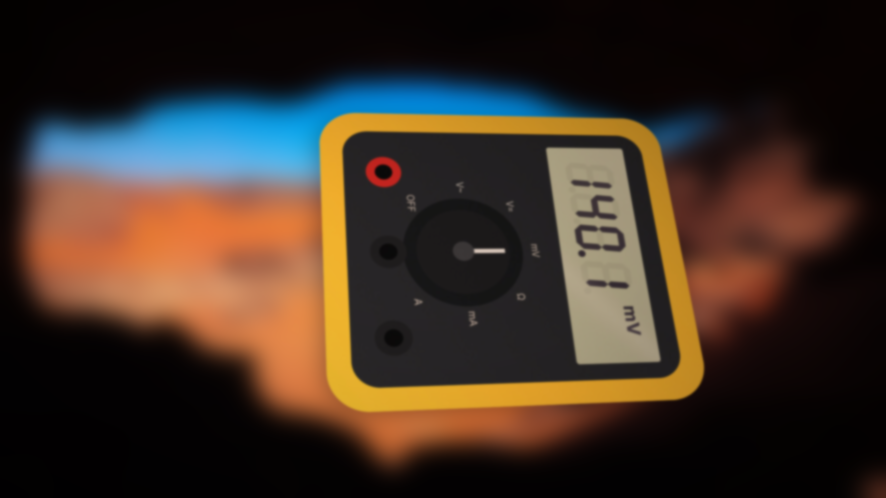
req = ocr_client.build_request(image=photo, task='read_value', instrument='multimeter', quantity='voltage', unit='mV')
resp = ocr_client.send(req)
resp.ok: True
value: 140.1 mV
